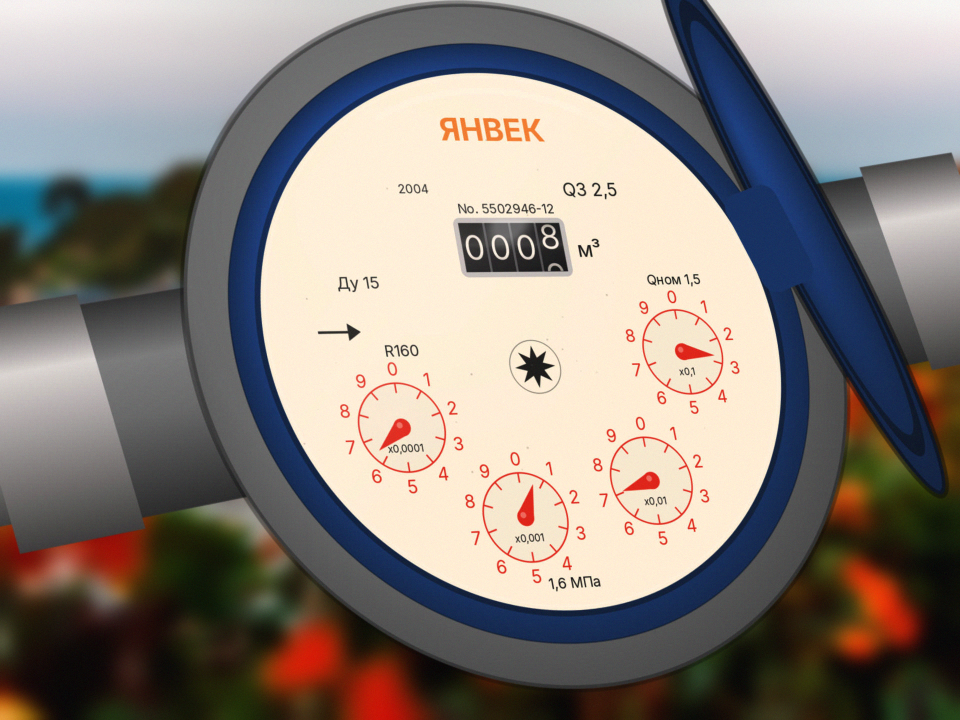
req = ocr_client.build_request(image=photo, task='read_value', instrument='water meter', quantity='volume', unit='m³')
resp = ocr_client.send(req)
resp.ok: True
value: 8.2706 m³
